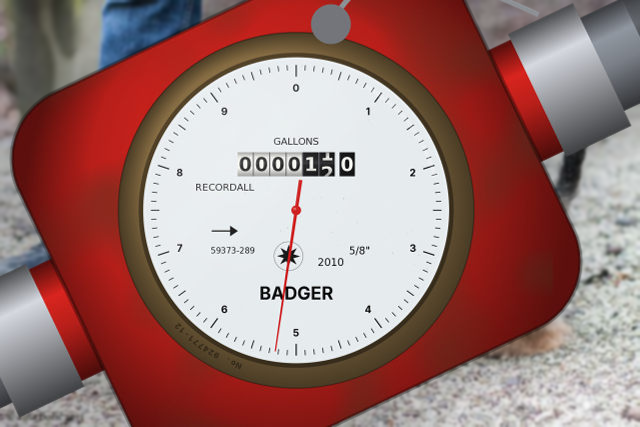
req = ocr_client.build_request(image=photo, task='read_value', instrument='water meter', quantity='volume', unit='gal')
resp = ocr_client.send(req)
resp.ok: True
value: 115.2 gal
